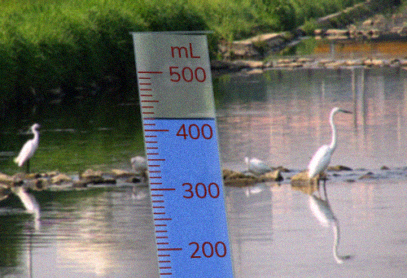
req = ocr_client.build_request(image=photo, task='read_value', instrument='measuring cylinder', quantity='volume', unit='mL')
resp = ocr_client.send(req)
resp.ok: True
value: 420 mL
